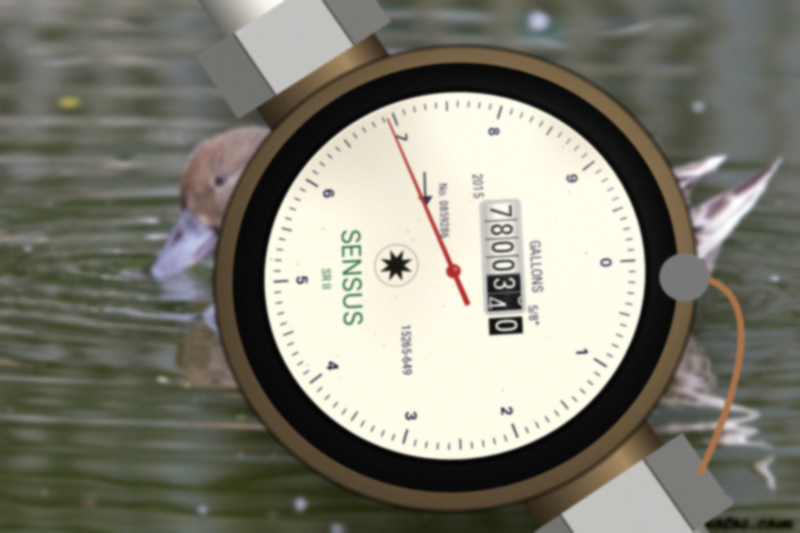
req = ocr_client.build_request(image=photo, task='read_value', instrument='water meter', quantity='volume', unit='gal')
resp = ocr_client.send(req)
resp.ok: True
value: 7800336.9 gal
